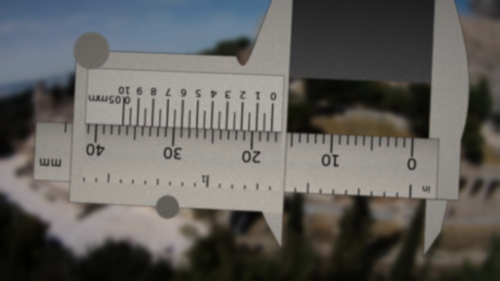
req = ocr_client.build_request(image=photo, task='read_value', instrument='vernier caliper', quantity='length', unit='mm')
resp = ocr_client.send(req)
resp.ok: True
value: 17.6 mm
